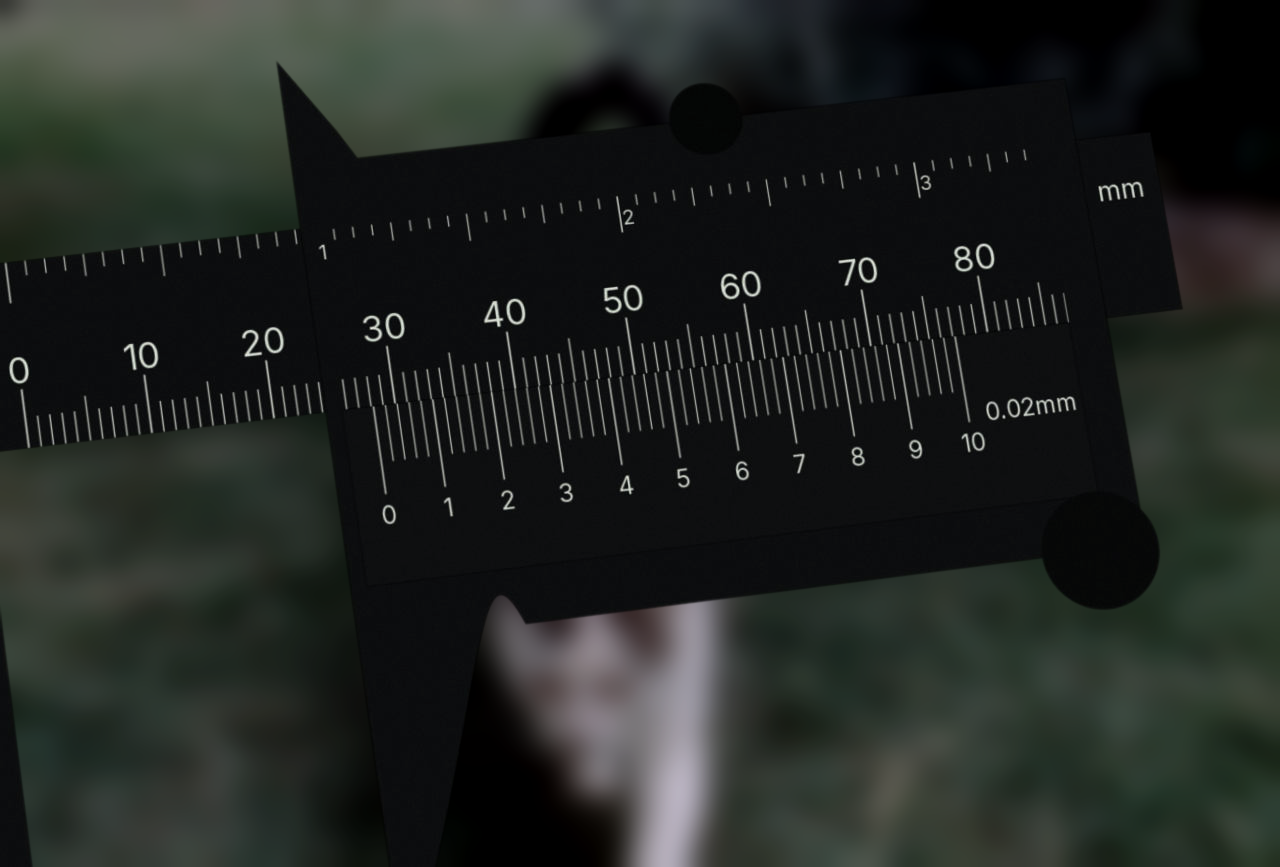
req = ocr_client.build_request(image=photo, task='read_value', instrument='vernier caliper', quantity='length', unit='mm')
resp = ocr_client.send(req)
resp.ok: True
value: 28.2 mm
